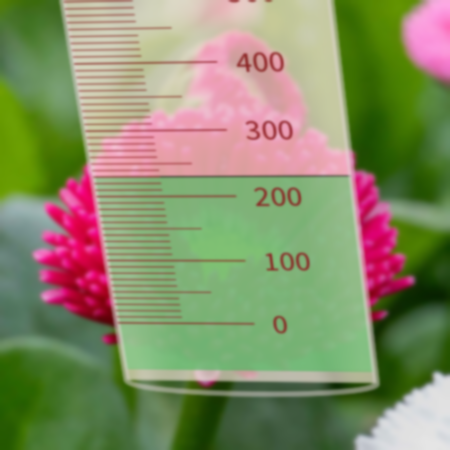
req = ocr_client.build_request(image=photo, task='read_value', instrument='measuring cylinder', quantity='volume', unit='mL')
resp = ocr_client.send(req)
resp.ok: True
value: 230 mL
